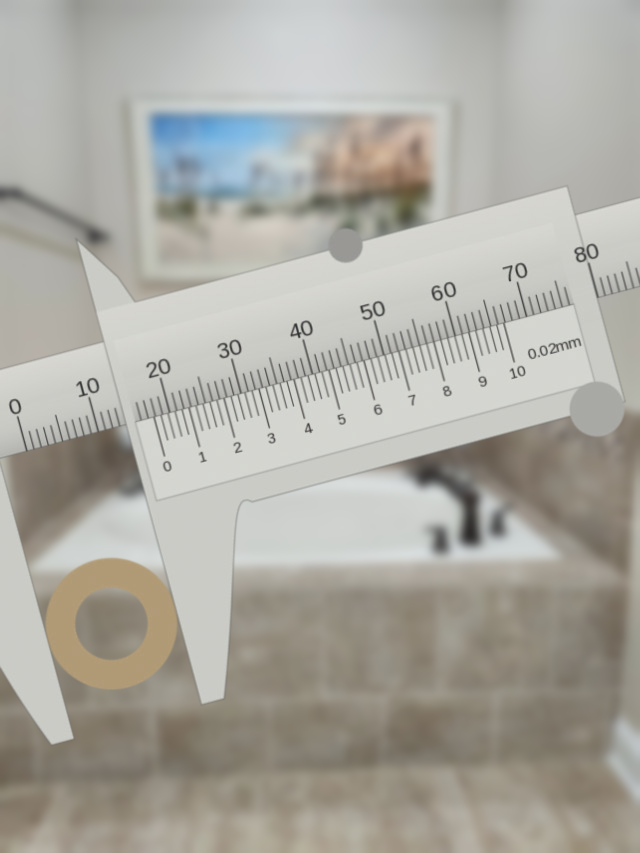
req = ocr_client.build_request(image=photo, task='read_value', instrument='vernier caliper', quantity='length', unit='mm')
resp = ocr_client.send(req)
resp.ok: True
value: 17.8 mm
